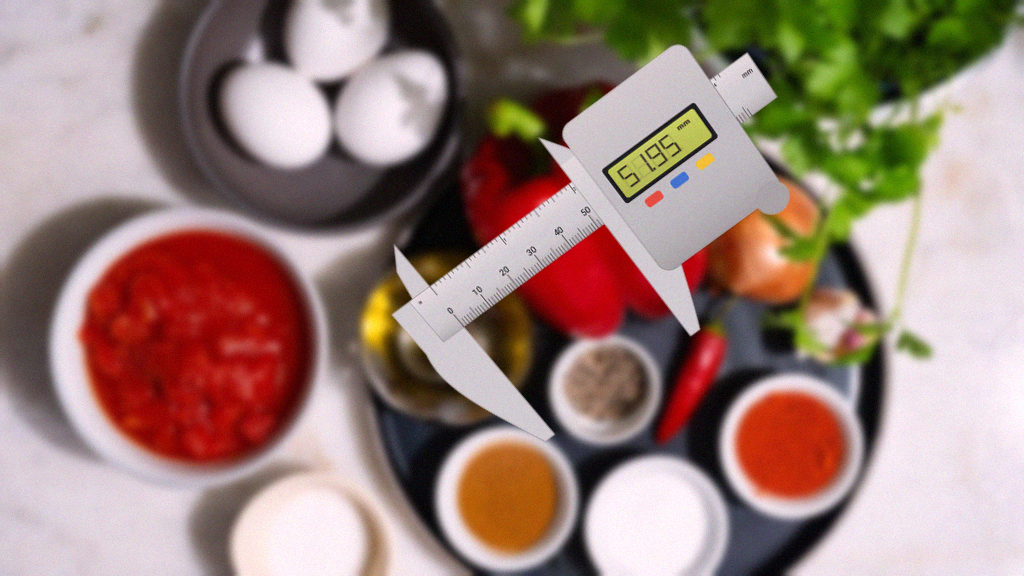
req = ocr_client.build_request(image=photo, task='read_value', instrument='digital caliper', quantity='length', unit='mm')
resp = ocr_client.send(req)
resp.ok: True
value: 51.95 mm
